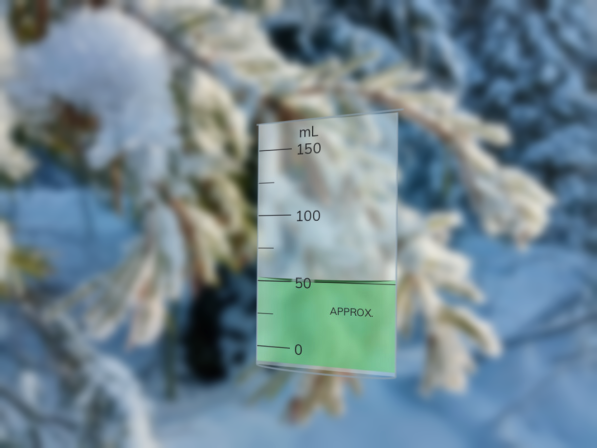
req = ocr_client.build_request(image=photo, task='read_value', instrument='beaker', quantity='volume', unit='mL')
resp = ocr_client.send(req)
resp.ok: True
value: 50 mL
